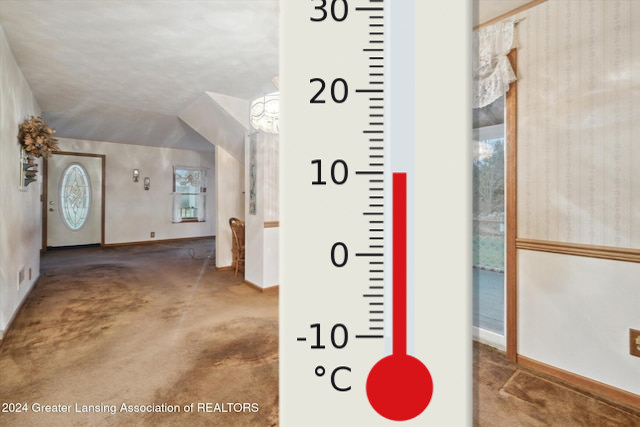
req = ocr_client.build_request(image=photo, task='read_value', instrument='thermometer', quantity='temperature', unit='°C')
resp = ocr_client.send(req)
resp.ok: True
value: 10 °C
